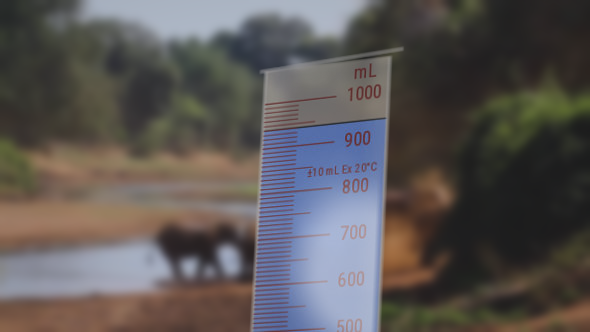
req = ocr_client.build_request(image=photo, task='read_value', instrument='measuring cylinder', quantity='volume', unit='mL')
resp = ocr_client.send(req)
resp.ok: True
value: 940 mL
